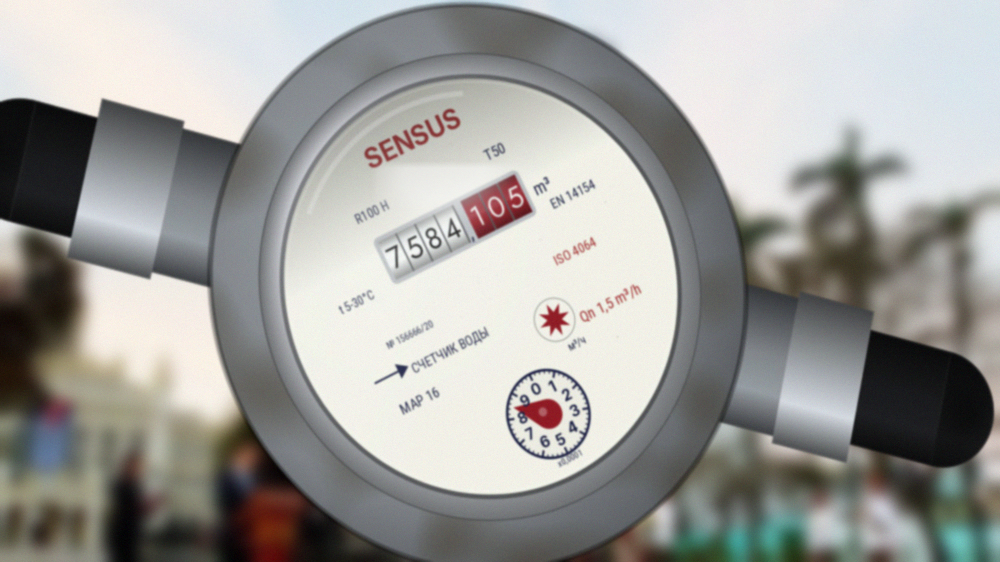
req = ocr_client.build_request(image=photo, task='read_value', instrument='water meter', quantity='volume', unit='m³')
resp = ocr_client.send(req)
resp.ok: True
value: 7584.1058 m³
